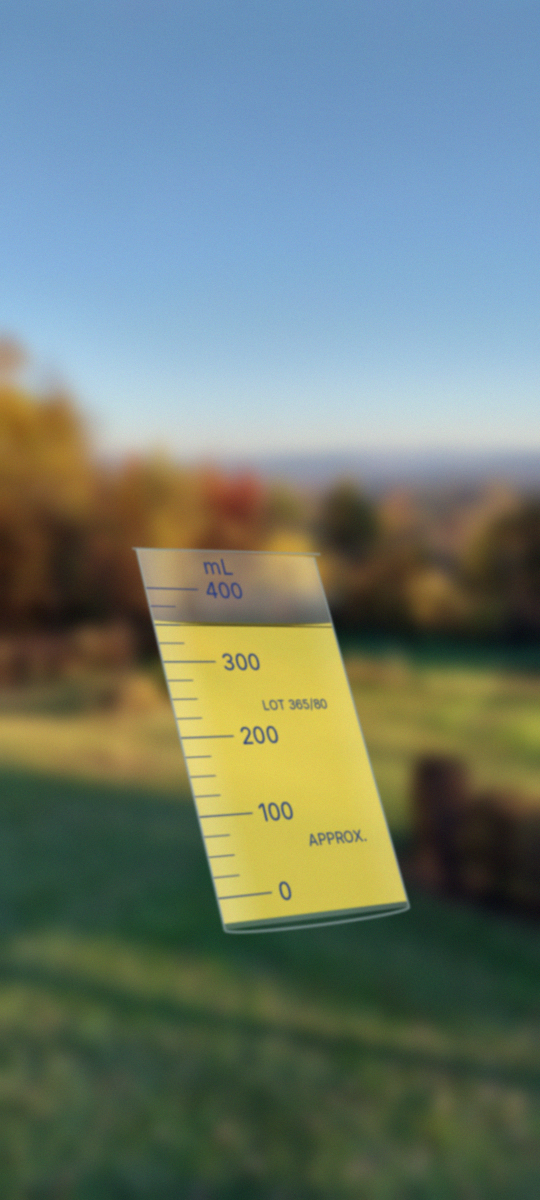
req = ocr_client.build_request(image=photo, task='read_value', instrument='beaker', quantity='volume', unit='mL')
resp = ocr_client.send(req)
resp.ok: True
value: 350 mL
